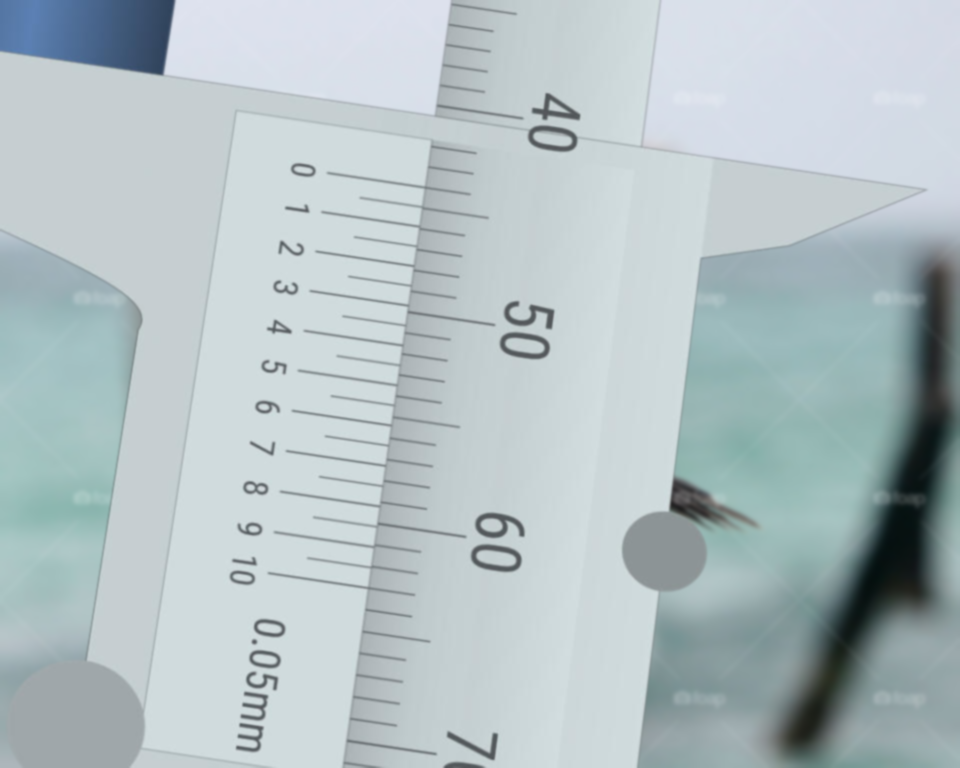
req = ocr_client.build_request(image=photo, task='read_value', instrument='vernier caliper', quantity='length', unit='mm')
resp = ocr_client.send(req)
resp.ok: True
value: 44.0 mm
